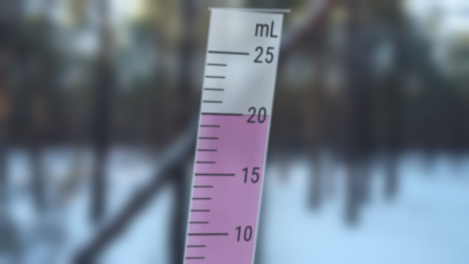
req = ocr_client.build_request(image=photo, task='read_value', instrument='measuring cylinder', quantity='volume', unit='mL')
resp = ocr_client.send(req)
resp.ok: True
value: 20 mL
